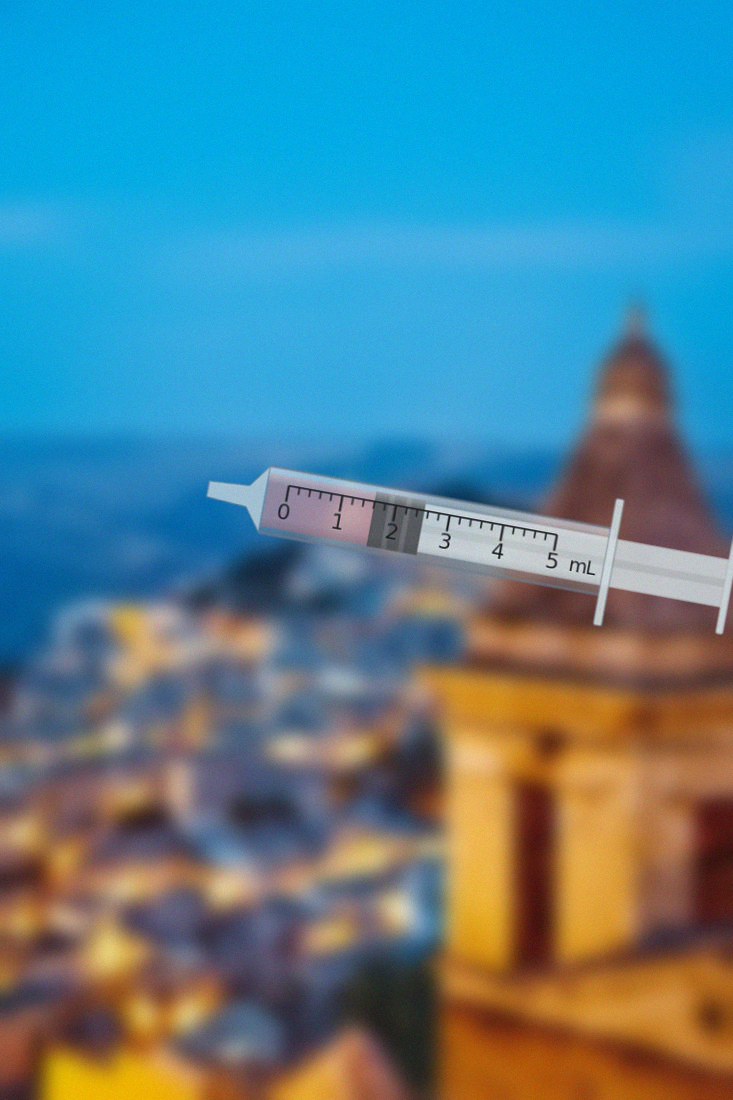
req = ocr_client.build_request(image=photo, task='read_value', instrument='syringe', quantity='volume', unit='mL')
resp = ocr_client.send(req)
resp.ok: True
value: 1.6 mL
